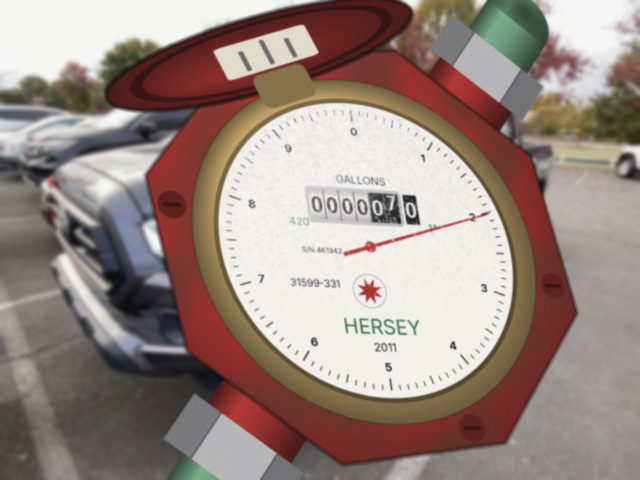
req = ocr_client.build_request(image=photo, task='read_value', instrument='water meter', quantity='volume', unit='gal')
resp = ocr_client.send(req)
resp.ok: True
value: 72.0 gal
